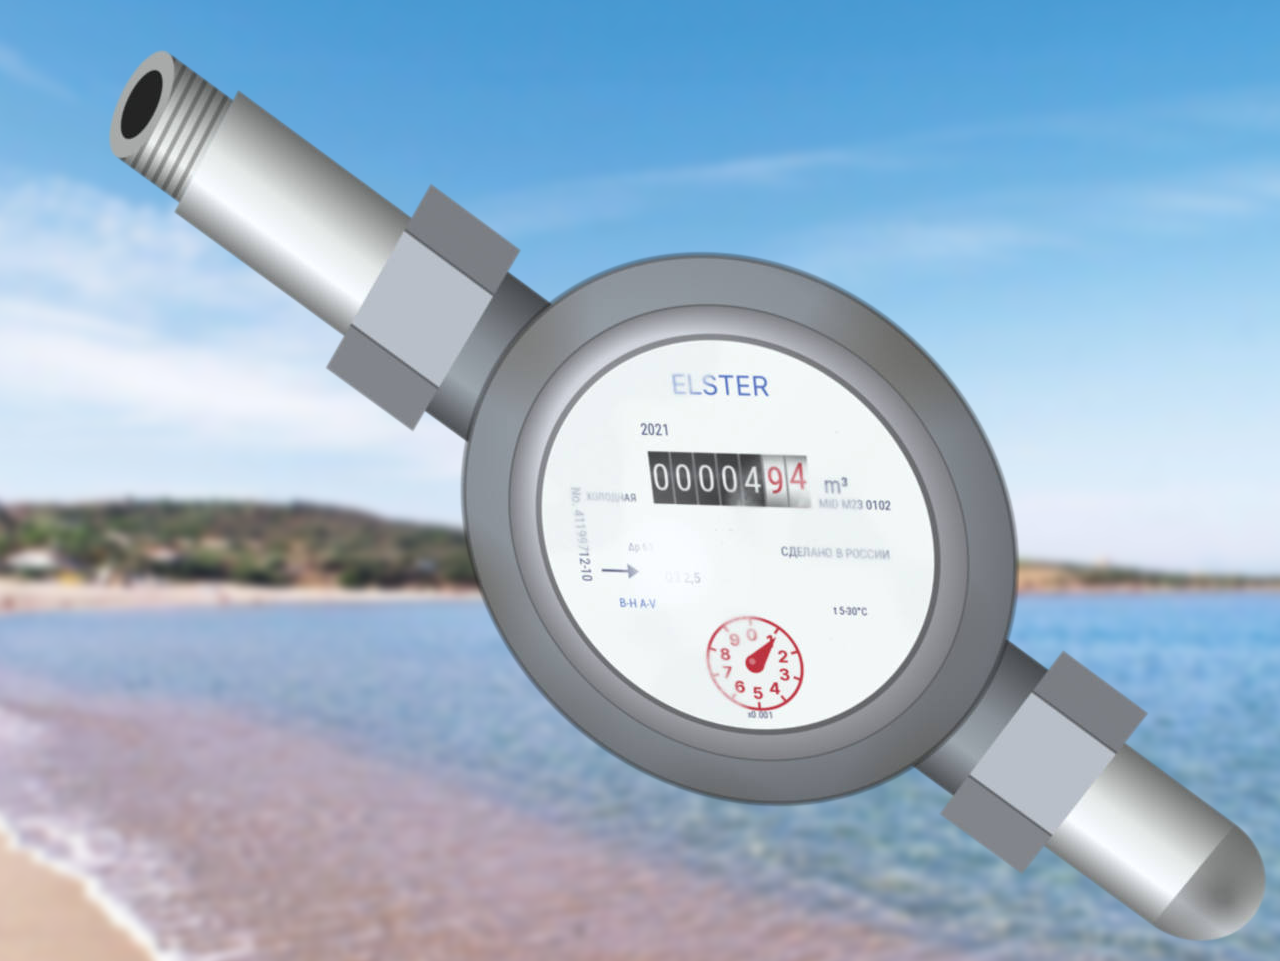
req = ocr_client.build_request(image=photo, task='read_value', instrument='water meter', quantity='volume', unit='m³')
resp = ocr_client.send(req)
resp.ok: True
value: 4.941 m³
